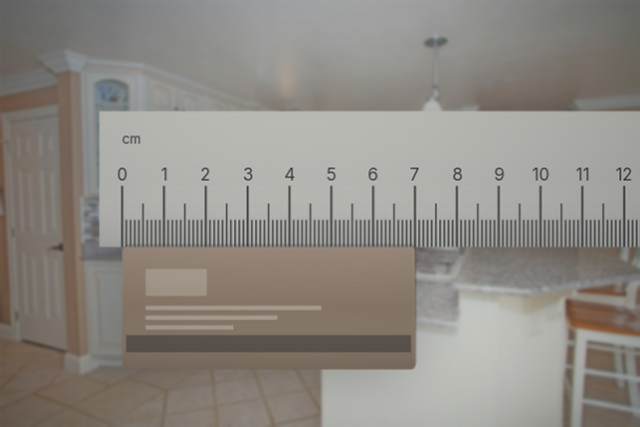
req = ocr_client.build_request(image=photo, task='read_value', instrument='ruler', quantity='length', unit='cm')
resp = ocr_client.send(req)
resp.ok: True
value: 7 cm
